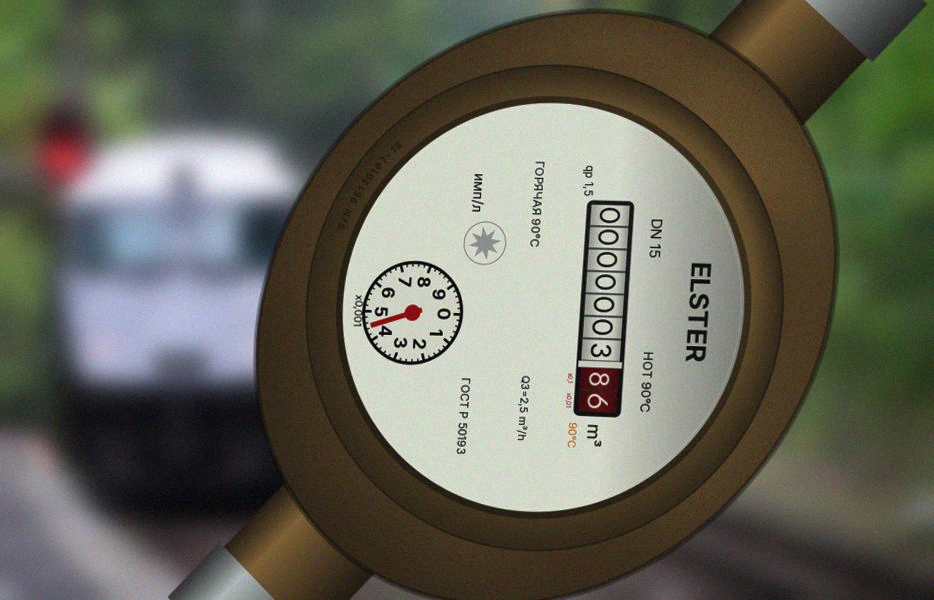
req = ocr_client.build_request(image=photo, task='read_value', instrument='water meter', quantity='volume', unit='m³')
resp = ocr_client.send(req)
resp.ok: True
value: 3.864 m³
